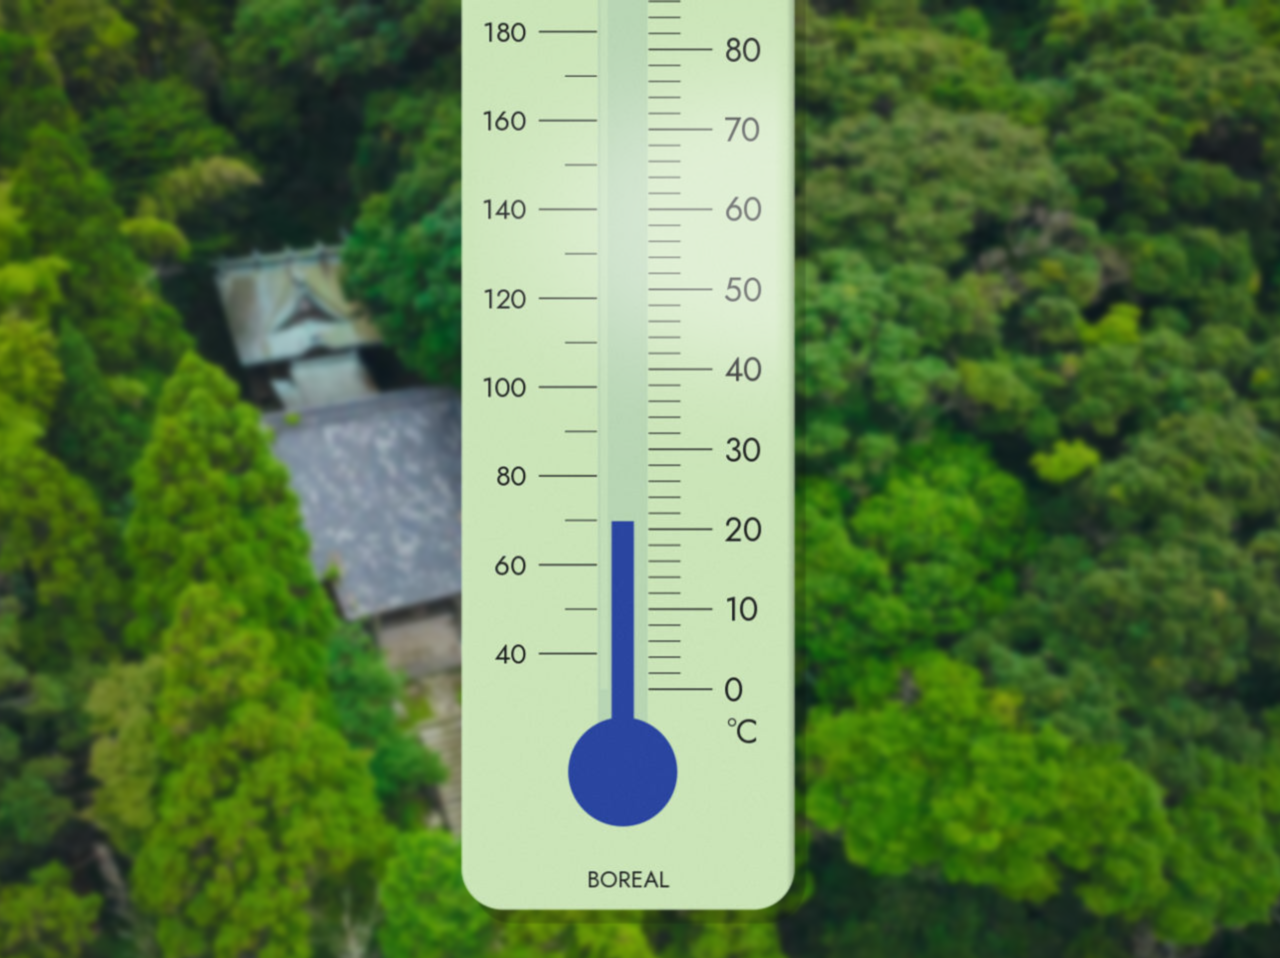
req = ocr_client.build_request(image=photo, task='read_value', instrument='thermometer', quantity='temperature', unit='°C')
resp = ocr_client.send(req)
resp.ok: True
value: 21 °C
